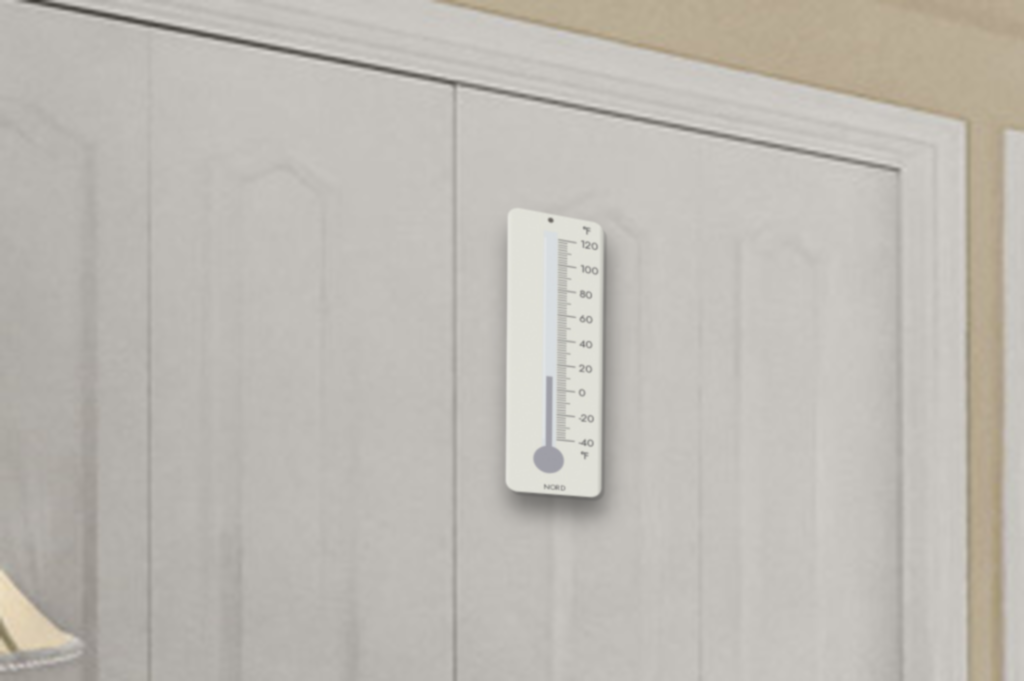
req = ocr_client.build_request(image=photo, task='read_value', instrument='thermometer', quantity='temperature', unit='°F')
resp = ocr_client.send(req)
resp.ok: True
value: 10 °F
